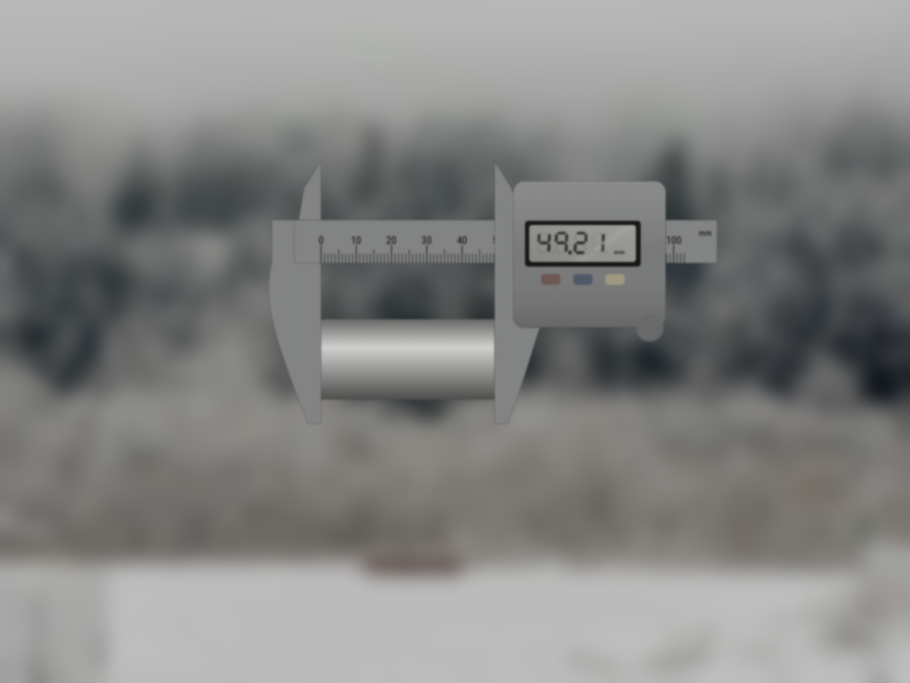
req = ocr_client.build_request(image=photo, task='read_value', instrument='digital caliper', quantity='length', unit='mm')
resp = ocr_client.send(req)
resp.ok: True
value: 49.21 mm
